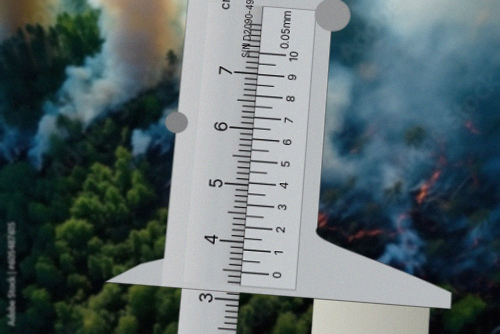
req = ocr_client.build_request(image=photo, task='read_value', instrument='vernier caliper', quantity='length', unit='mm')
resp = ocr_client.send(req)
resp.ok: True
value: 34.8 mm
